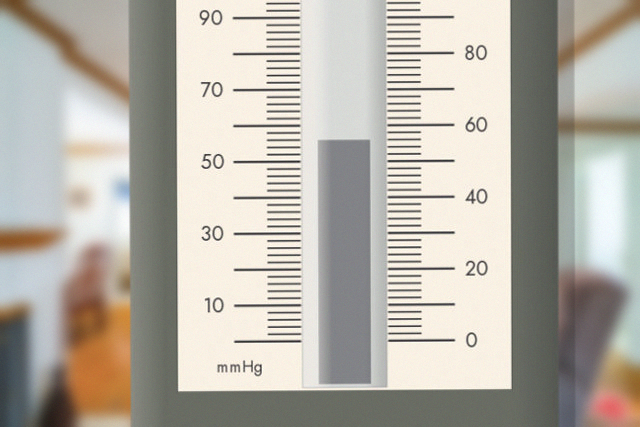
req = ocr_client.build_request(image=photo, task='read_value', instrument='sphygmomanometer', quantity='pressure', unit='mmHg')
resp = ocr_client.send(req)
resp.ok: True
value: 56 mmHg
